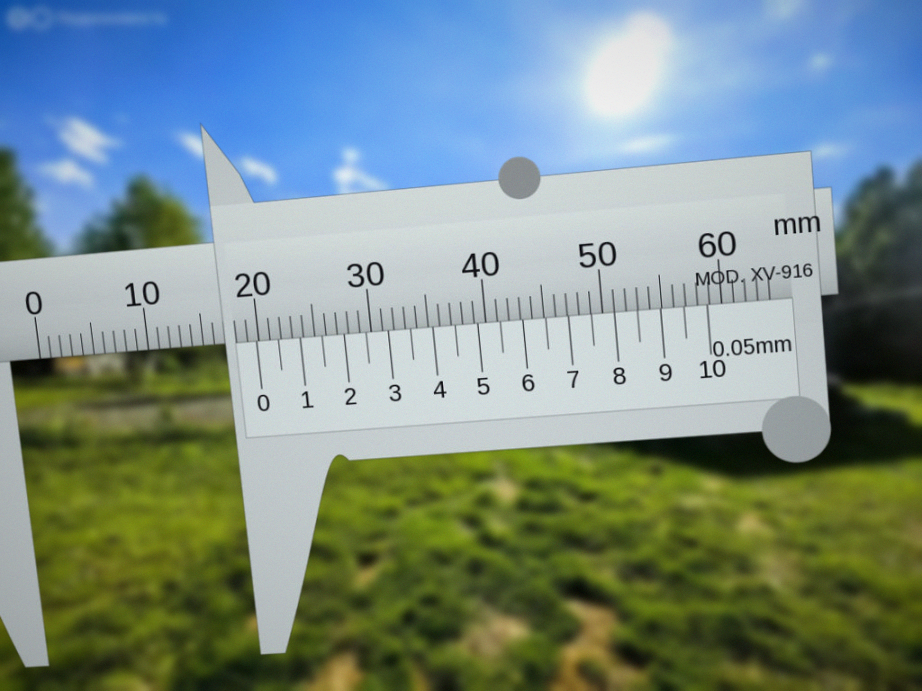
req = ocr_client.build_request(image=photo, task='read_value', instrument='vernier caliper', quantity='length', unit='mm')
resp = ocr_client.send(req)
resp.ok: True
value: 19.8 mm
